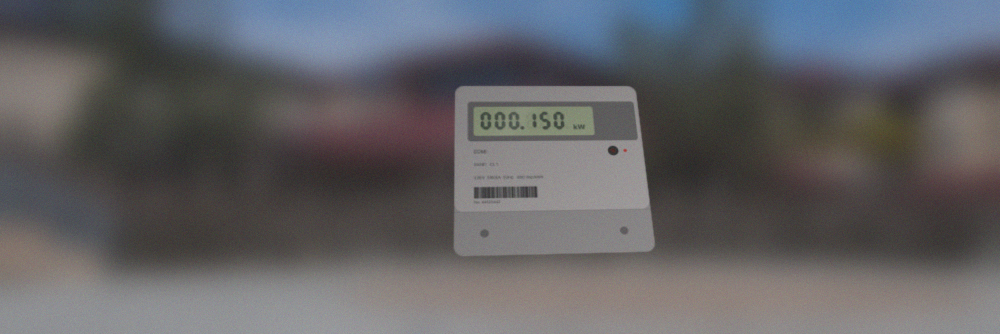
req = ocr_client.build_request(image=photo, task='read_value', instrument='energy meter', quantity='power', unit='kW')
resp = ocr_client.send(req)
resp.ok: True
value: 0.150 kW
